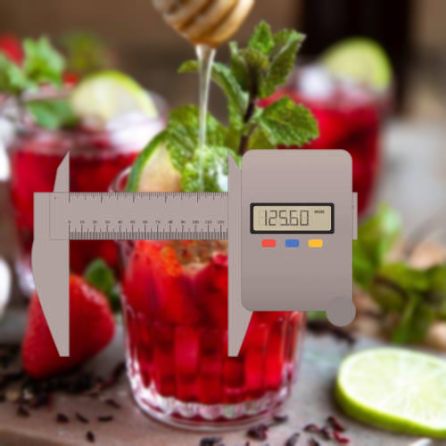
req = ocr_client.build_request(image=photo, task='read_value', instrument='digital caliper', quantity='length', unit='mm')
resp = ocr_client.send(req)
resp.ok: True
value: 125.60 mm
